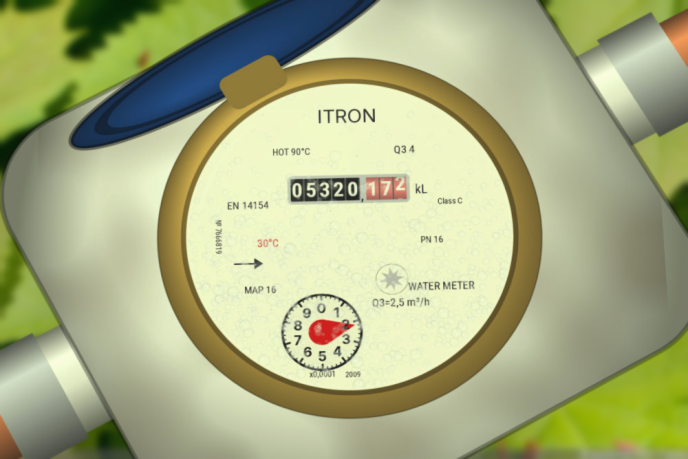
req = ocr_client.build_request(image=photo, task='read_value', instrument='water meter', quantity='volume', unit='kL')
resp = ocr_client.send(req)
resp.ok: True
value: 5320.1722 kL
